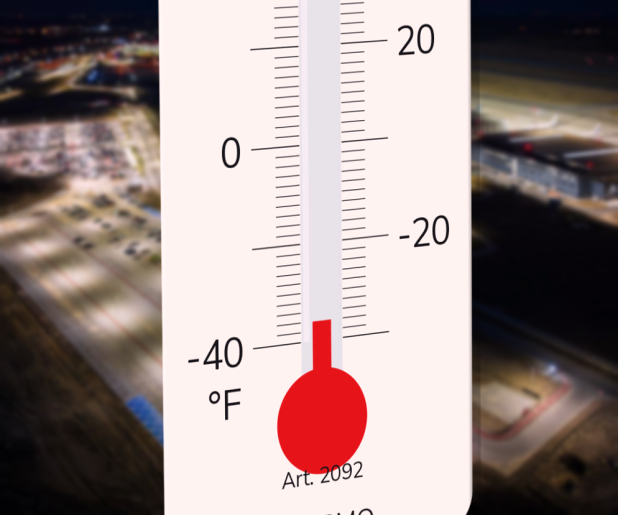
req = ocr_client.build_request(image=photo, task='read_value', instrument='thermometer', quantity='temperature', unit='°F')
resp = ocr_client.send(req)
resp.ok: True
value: -36 °F
